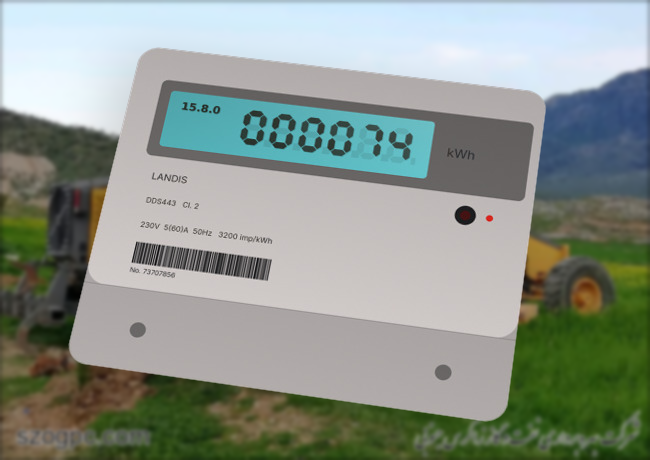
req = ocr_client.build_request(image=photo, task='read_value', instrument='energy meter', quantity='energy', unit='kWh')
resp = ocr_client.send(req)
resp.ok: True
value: 74 kWh
